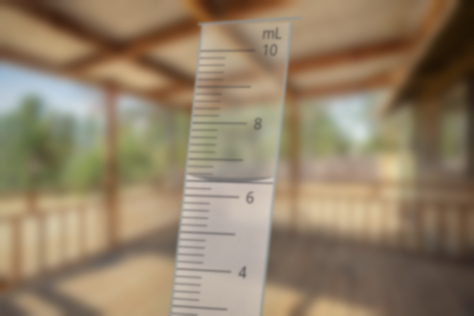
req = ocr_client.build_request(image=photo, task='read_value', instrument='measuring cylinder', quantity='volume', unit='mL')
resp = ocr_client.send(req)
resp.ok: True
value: 6.4 mL
